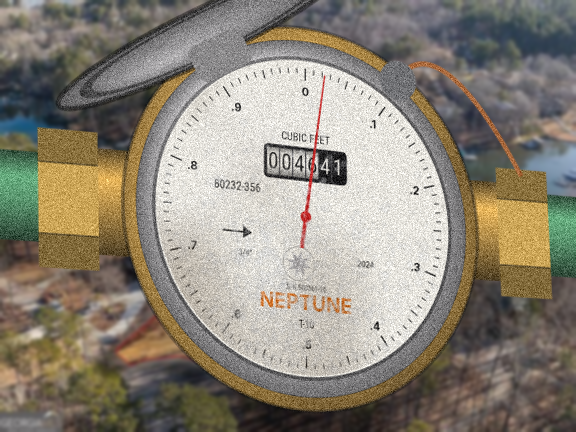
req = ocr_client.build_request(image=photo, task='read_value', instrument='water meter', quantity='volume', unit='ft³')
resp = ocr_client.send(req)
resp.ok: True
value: 4641.02 ft³
